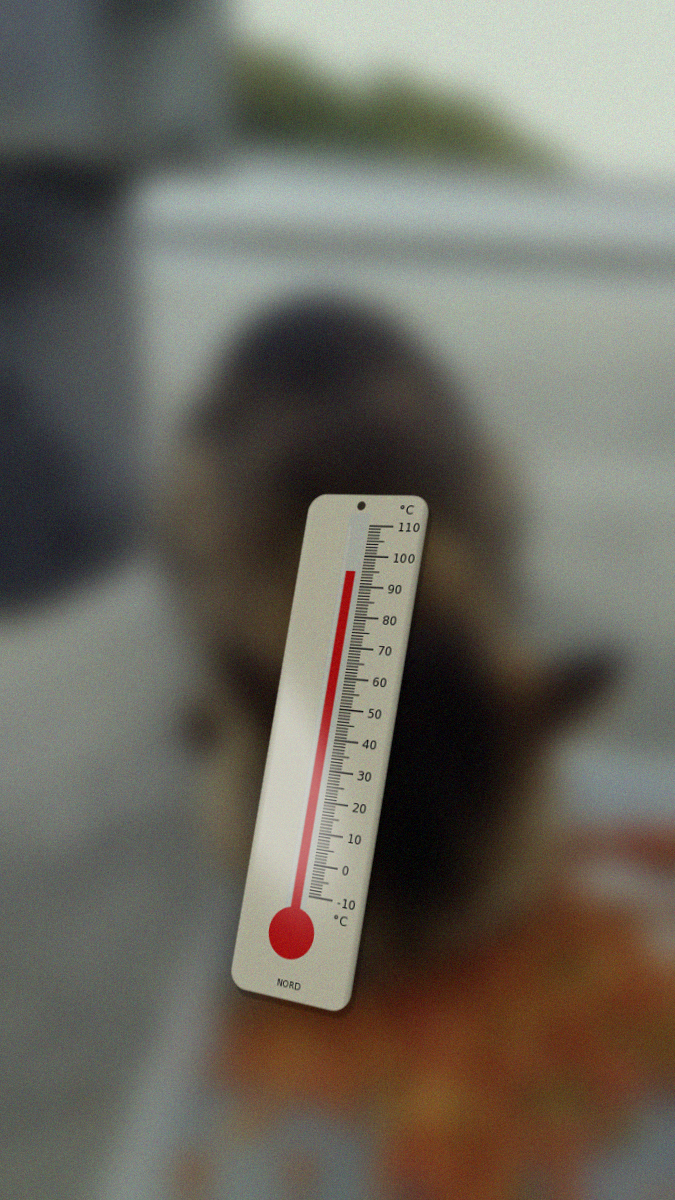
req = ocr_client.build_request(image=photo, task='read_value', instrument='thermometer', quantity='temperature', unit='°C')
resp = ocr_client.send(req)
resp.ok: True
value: 95 °C
